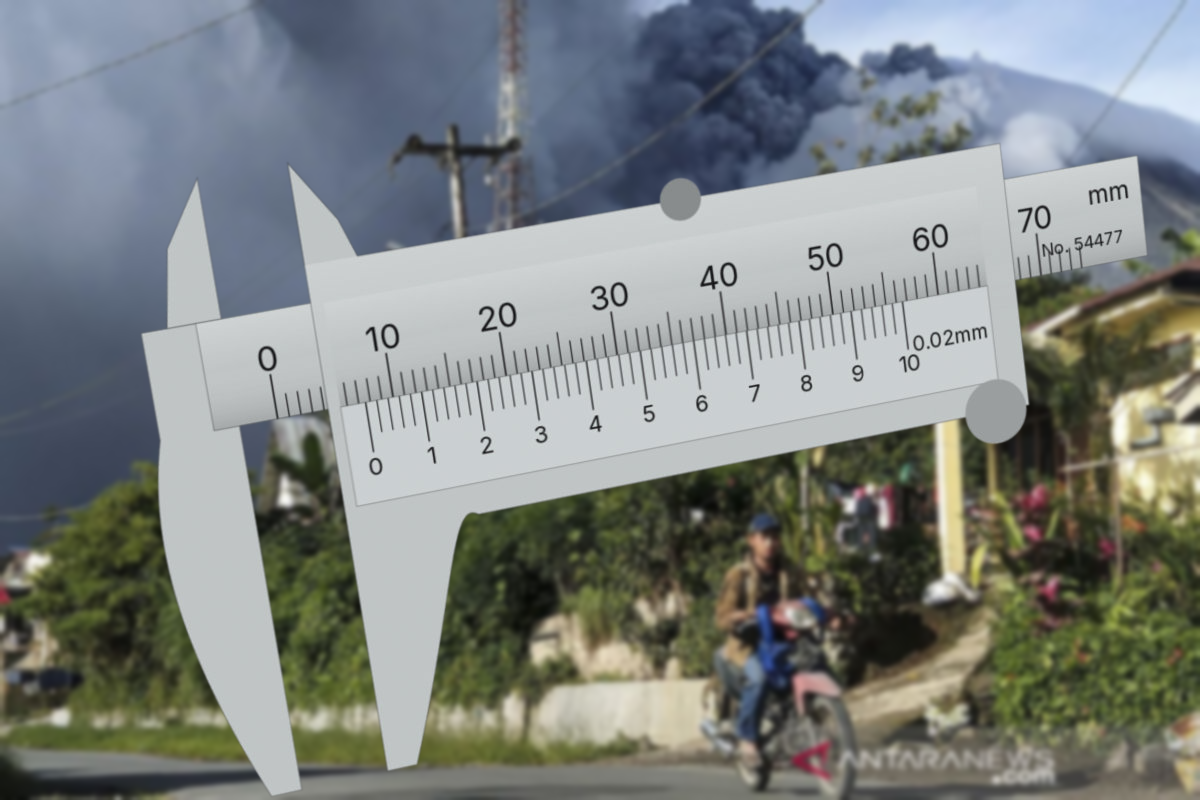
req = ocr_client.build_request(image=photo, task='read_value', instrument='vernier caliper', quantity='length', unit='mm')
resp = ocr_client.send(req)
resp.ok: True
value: 7.6 mm
